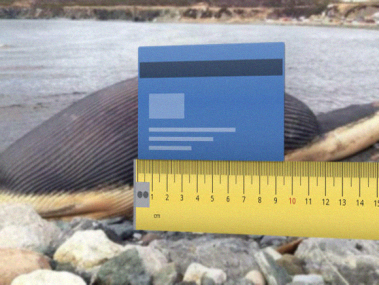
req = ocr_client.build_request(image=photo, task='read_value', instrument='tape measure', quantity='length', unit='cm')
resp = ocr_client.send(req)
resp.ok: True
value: 9.5 cm
